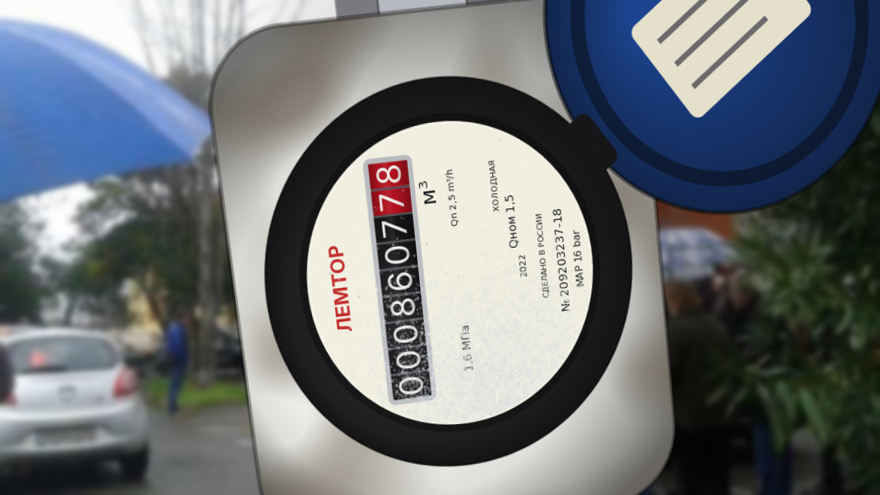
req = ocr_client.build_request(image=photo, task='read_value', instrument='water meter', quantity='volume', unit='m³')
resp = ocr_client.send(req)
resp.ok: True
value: 8607.78 m³
